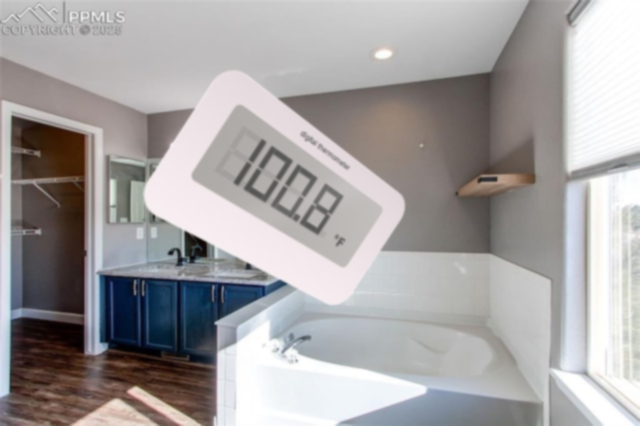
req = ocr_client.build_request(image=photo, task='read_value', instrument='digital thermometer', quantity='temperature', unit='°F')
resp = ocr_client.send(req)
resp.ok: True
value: 100.8 °F
